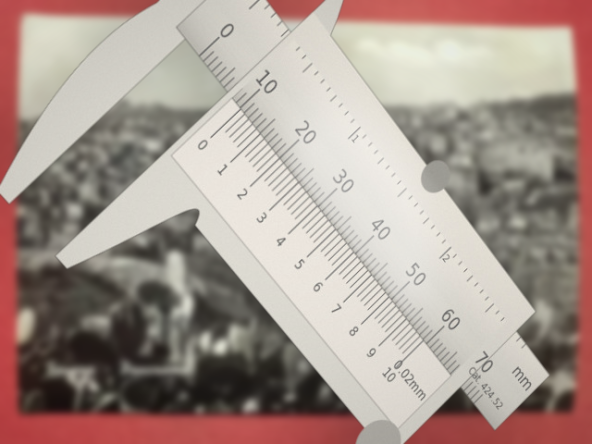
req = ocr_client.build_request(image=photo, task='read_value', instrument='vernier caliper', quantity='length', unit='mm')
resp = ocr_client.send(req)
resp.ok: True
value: 10.2 mm
